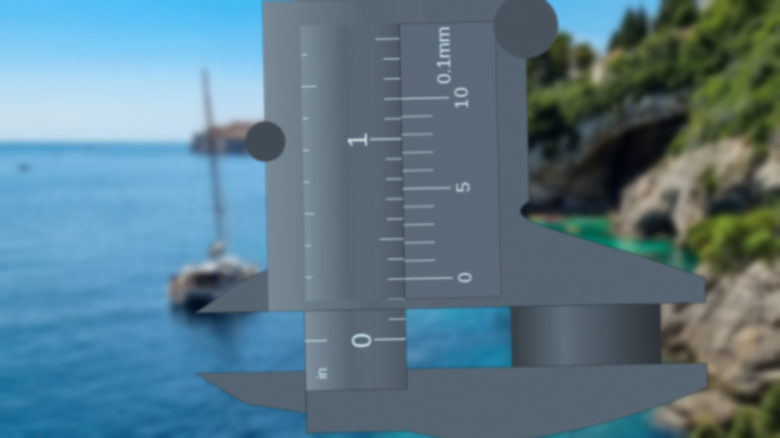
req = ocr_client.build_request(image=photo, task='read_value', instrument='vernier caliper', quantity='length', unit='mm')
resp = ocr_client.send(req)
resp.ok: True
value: 3.0 mm
